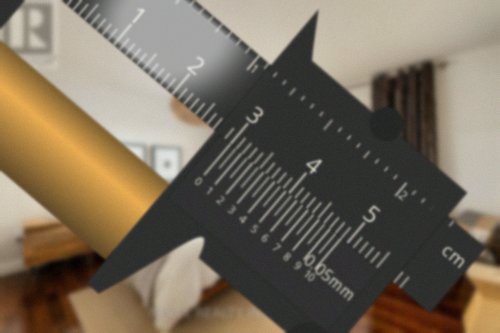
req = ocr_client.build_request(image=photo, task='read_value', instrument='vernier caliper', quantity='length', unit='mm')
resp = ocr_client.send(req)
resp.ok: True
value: 30.0 mm
